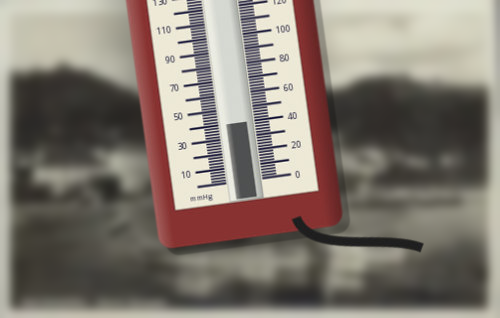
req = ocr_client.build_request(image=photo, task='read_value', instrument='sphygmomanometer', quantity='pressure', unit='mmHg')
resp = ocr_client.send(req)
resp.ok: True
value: 40 mmHg
